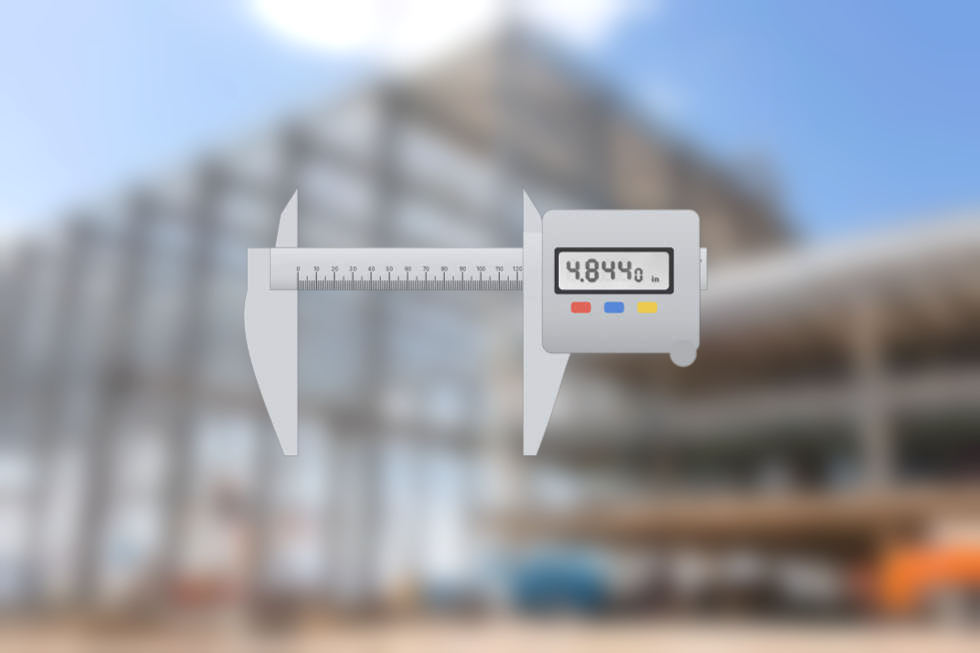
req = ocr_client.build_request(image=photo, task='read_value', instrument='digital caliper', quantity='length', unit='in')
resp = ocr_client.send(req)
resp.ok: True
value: 4.8440 in
